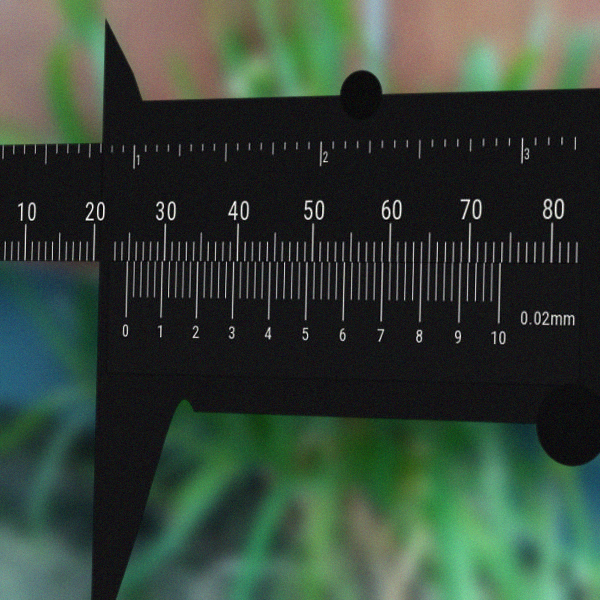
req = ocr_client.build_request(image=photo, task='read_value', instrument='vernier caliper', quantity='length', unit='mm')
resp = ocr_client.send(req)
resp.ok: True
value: 24.8 mm
